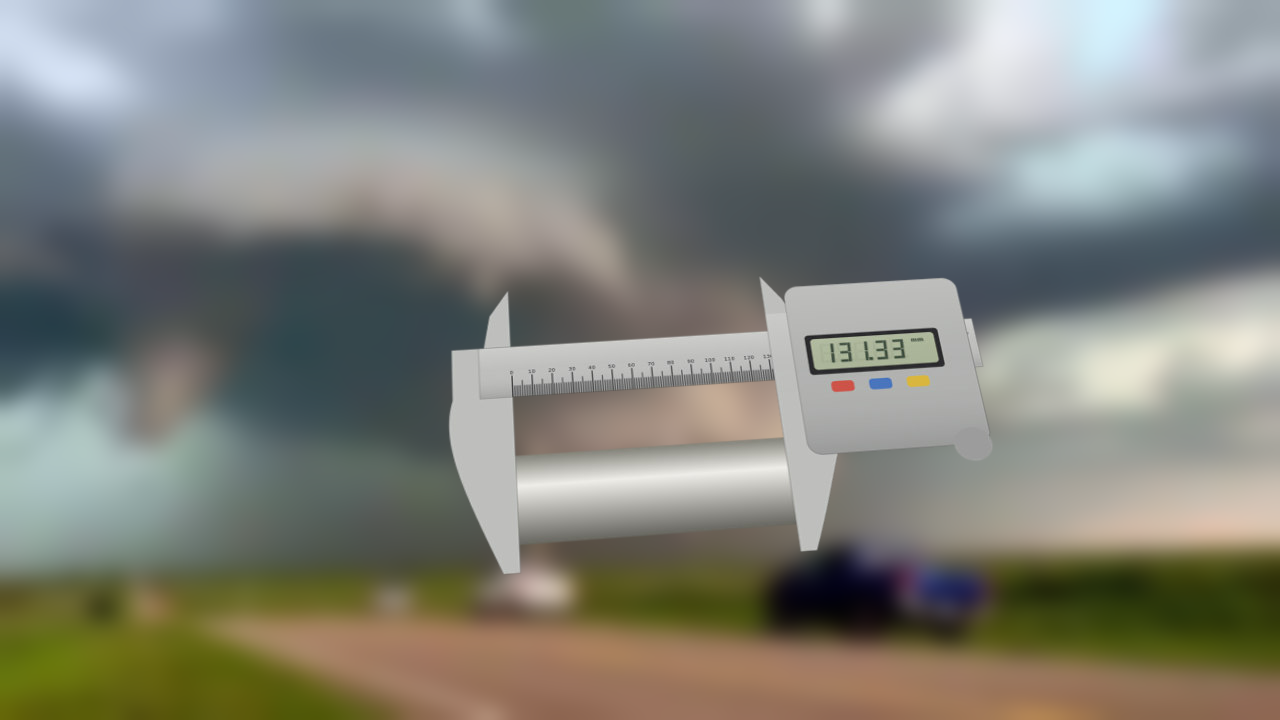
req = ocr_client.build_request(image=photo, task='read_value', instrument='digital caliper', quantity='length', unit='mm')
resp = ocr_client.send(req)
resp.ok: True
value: 131.33 mm
